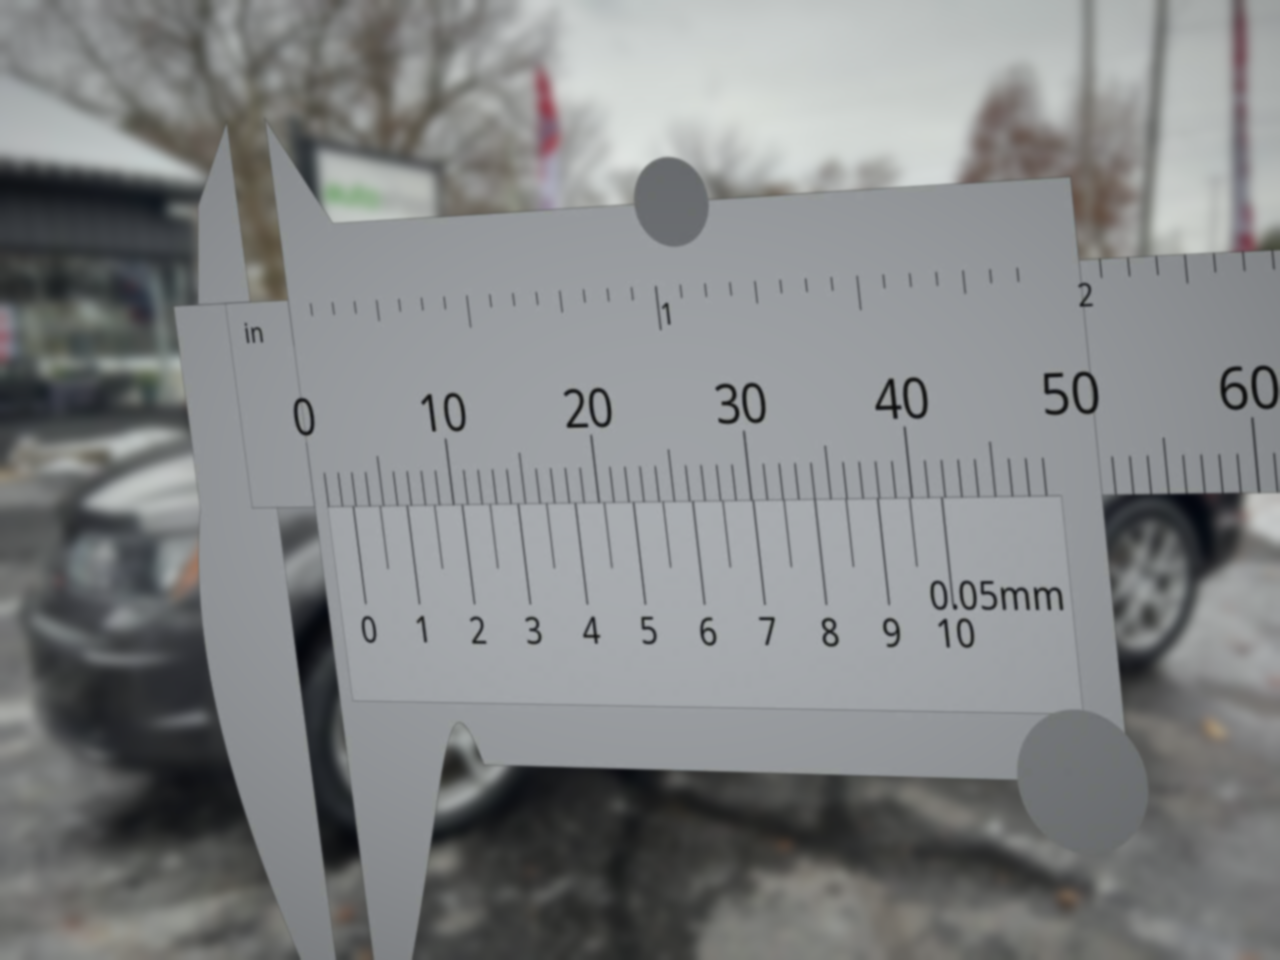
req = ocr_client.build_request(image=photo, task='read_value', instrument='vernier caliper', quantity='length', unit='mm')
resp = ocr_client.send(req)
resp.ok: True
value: 2.8 mm
